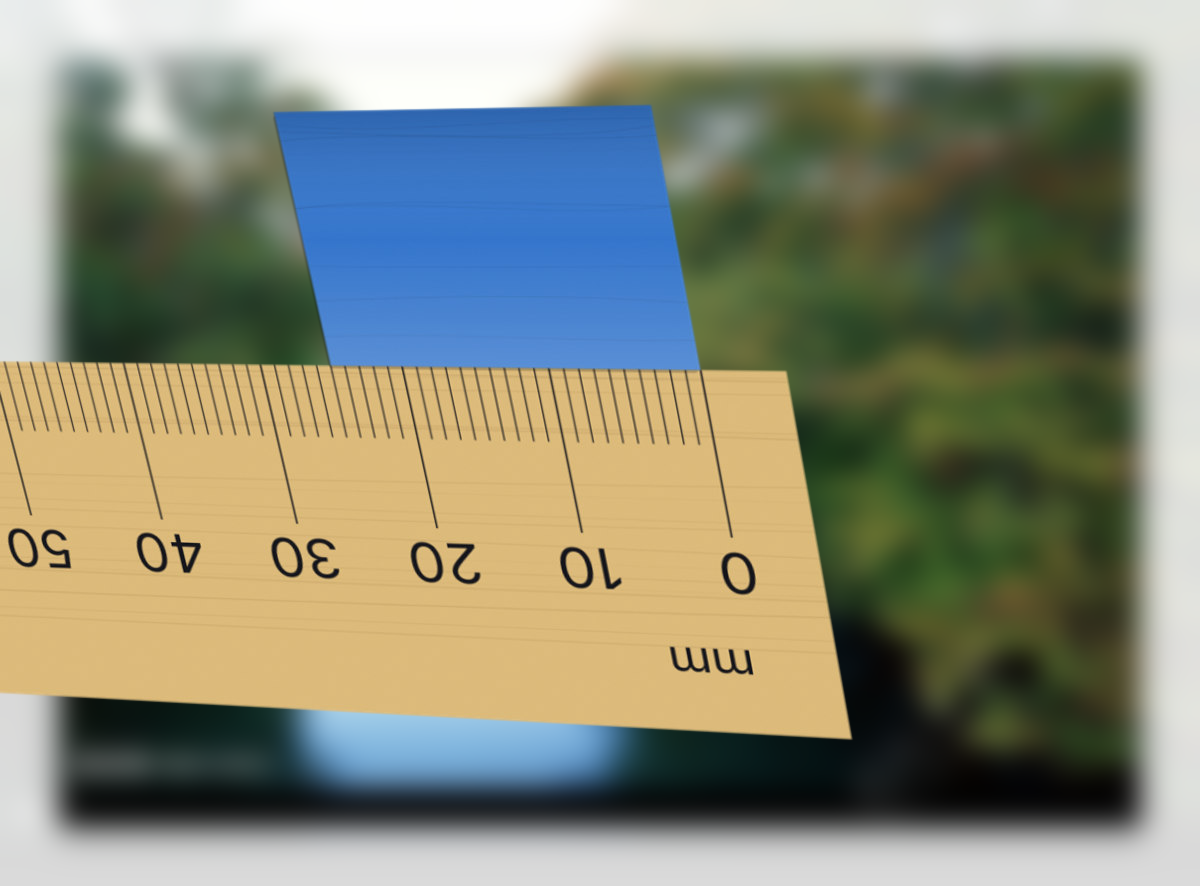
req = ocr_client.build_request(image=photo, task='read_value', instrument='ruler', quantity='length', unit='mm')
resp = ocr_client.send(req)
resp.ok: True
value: 25 mm
